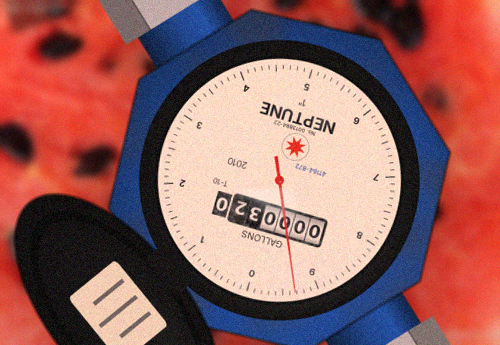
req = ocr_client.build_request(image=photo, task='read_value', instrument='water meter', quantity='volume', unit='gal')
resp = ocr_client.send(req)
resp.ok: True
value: 319.3 gal
